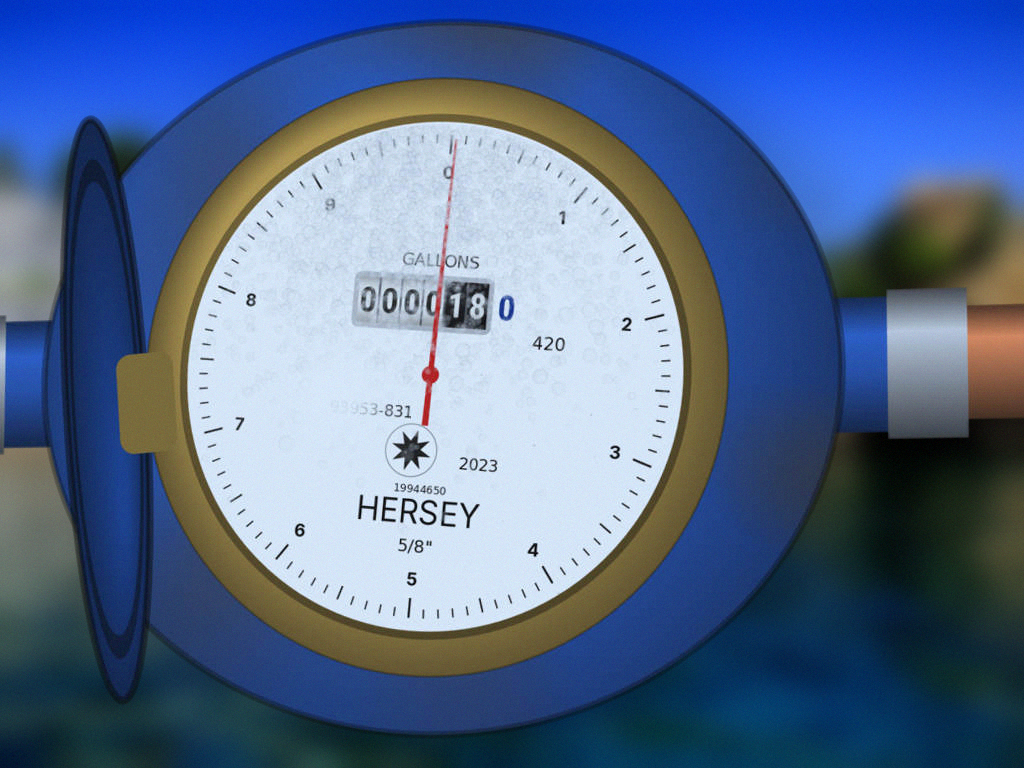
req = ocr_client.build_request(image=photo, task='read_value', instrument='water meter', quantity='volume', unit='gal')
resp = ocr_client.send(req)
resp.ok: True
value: 180.0 gal
